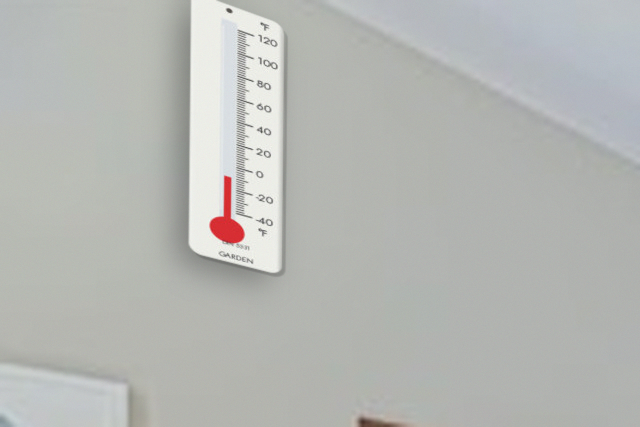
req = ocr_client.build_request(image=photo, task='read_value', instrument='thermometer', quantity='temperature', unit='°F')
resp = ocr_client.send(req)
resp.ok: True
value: -10 °F
